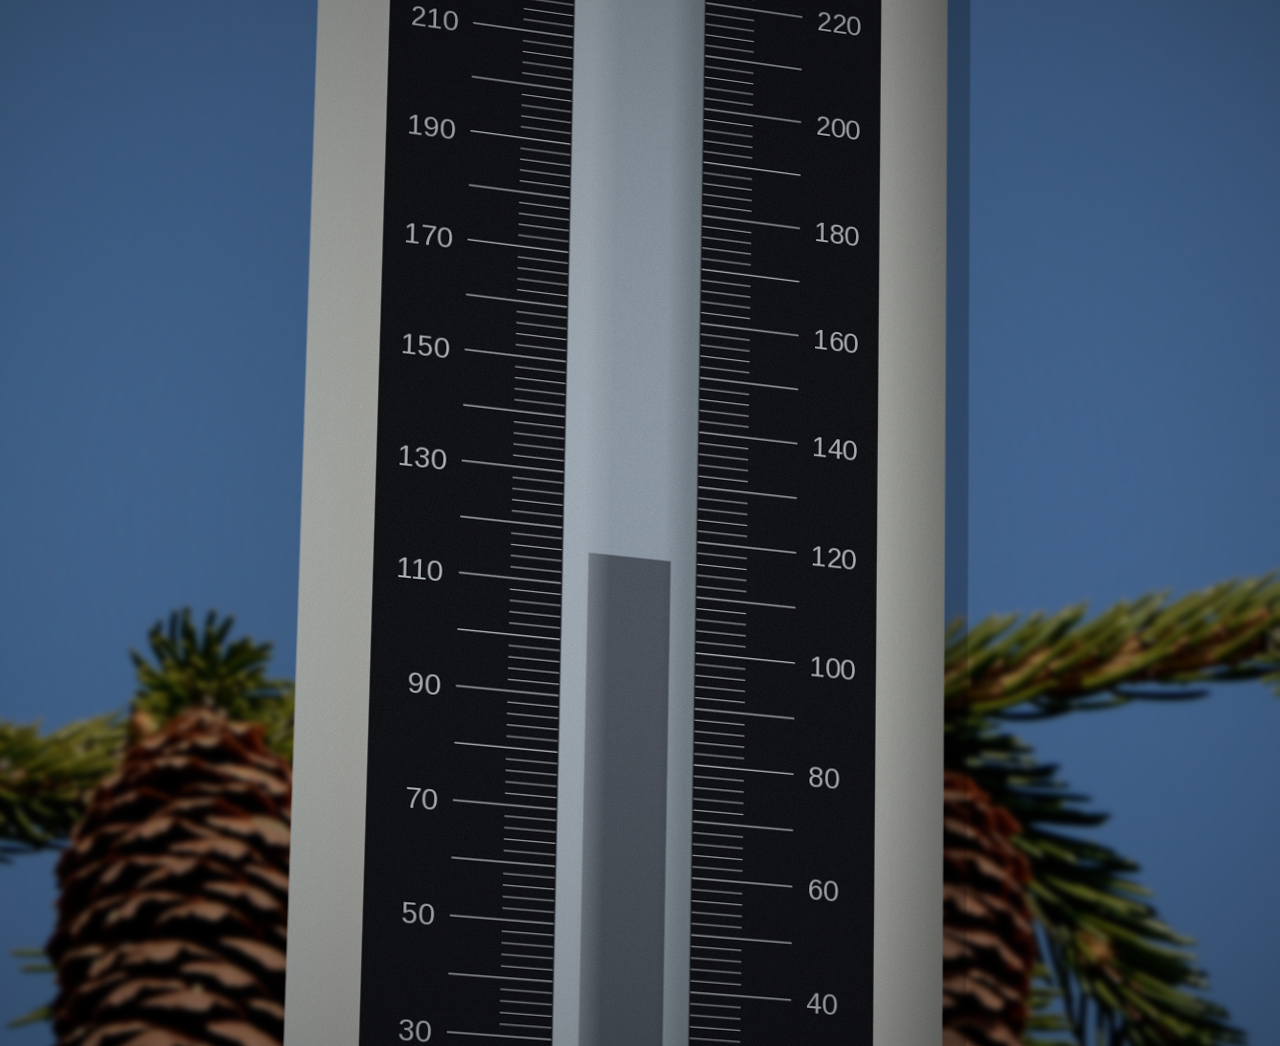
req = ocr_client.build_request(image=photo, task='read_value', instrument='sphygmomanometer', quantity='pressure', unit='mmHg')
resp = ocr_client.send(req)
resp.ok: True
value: 116 mmHg
